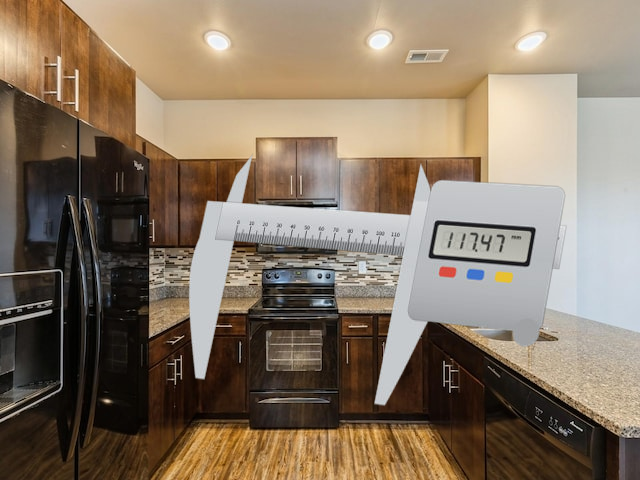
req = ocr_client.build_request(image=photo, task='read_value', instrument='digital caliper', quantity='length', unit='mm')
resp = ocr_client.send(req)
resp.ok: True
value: 117.47 mm
